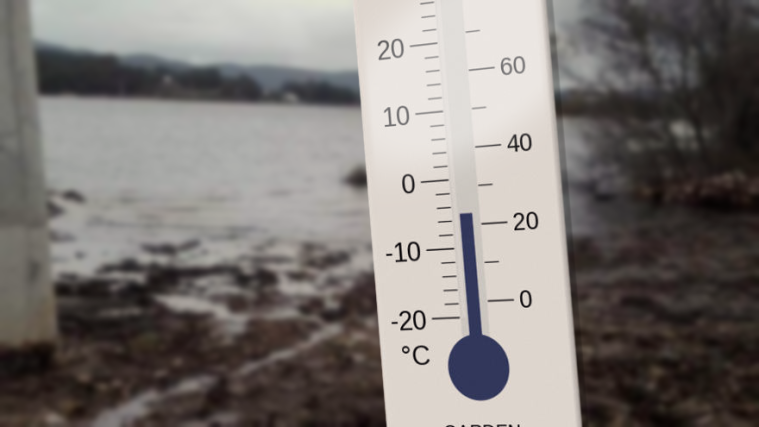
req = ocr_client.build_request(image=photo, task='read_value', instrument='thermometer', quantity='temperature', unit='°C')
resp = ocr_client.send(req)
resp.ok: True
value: -5 °C
